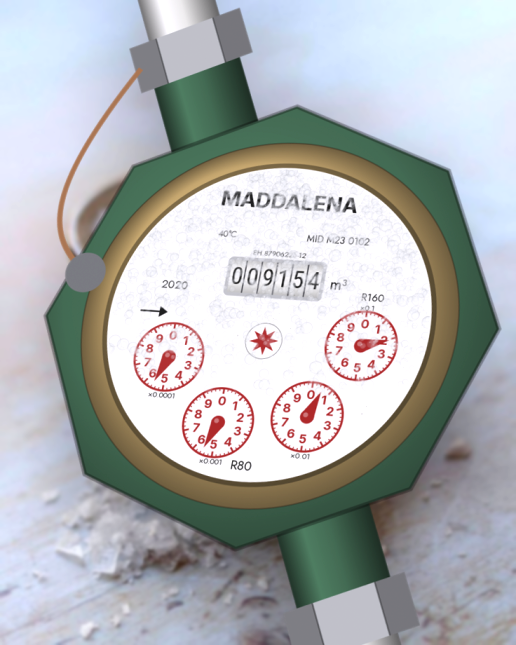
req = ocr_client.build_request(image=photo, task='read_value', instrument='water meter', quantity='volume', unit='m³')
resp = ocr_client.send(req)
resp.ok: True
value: 9154.2055 m³
